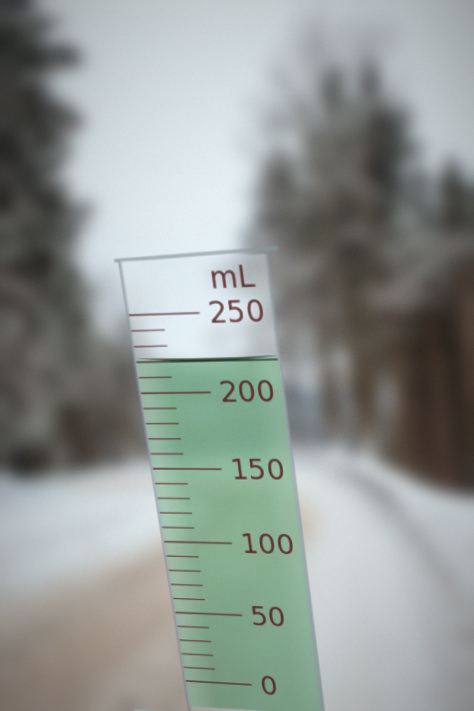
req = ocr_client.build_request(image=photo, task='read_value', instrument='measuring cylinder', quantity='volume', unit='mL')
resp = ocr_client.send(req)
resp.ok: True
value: 220 mL
